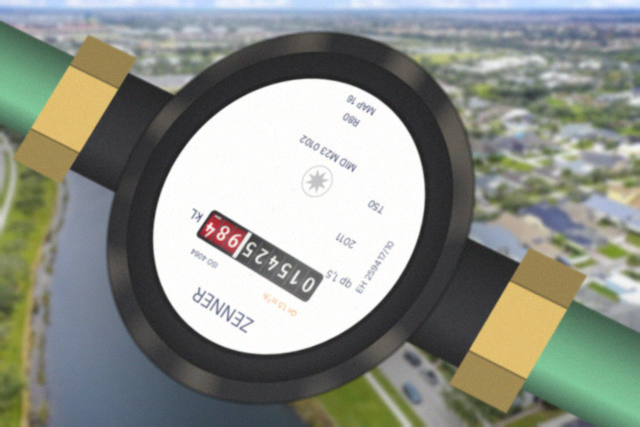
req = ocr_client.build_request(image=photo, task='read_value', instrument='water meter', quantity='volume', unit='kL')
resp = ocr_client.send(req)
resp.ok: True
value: 15425.984 kL
